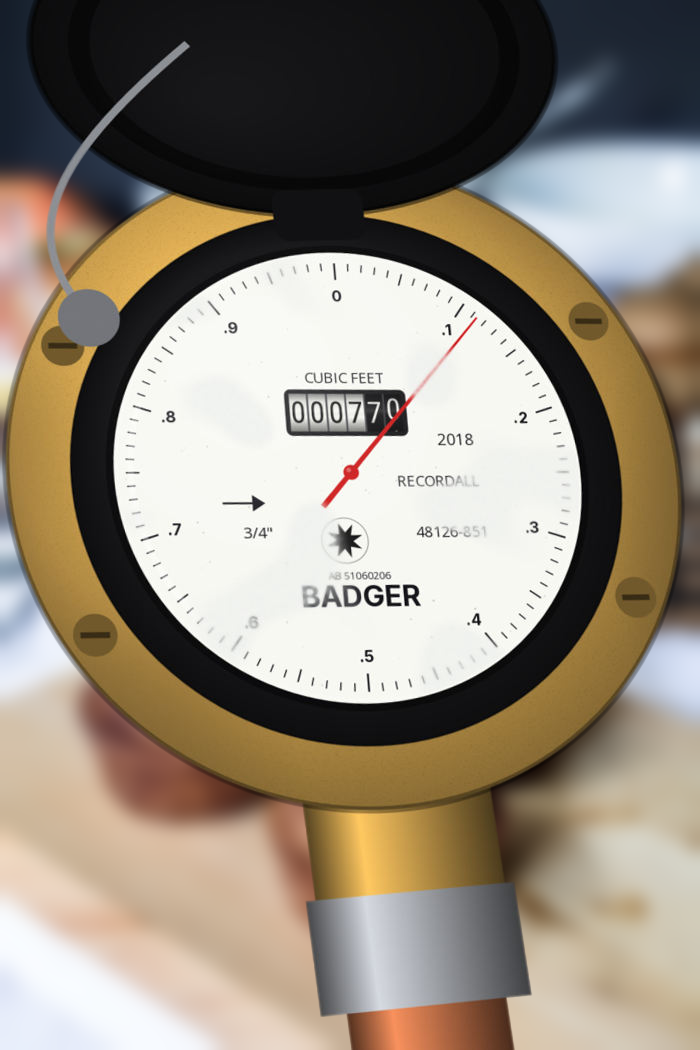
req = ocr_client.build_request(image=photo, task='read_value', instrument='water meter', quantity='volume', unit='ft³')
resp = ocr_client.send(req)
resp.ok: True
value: 770.11 ft³
